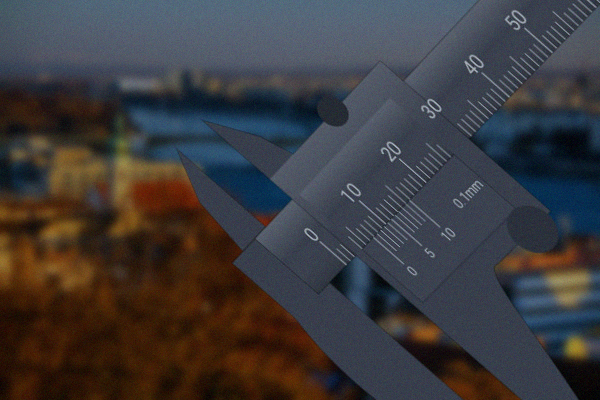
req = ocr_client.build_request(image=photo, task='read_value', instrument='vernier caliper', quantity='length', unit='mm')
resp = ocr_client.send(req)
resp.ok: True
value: 6.8 mm
